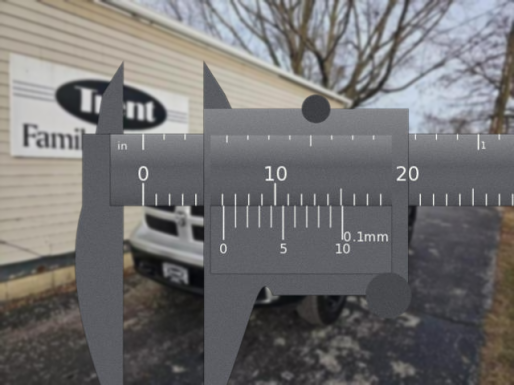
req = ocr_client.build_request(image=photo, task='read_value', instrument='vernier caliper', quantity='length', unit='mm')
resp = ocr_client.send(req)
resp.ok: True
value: 6.1 mm
